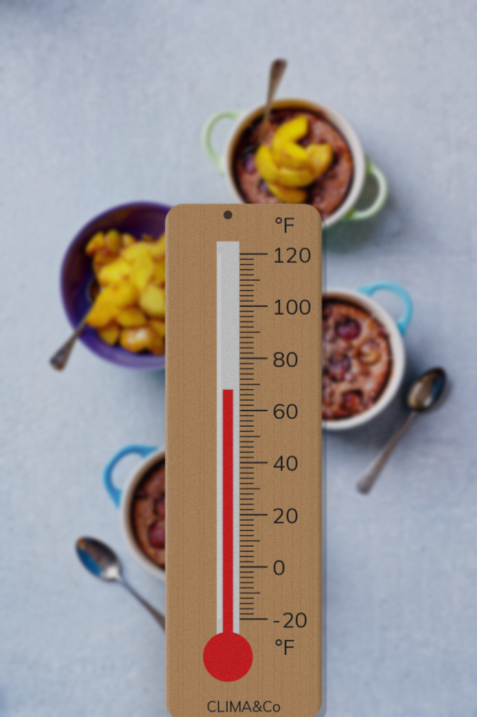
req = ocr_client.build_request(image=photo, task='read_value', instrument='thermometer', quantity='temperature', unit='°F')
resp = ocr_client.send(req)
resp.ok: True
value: 68 °F
